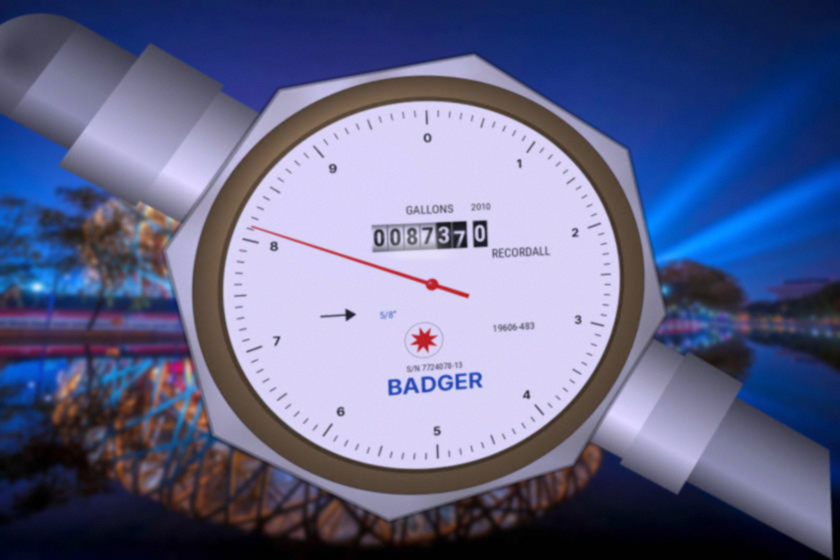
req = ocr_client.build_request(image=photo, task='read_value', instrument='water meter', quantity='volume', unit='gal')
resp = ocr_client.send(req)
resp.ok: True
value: 87368.1 gal
